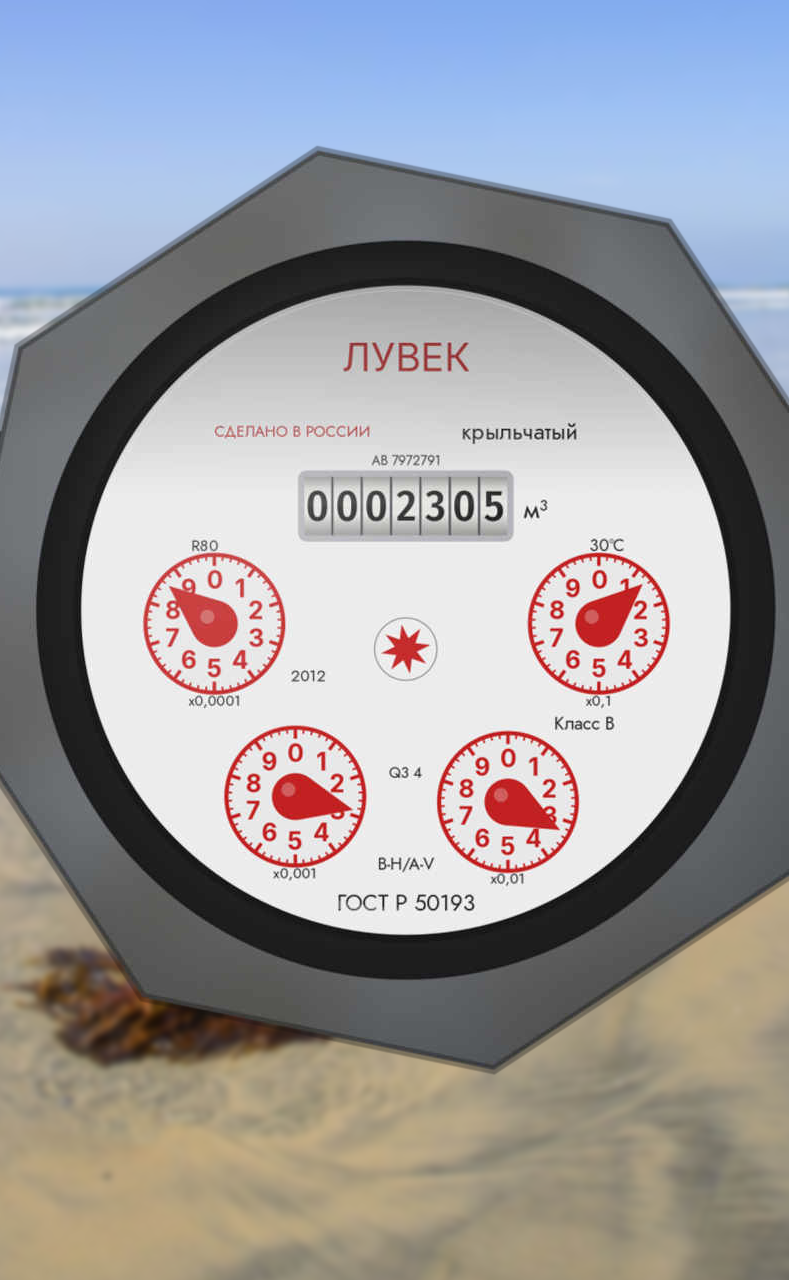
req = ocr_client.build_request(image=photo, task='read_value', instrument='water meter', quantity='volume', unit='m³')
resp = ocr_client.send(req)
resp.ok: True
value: 2305.1328 m³
